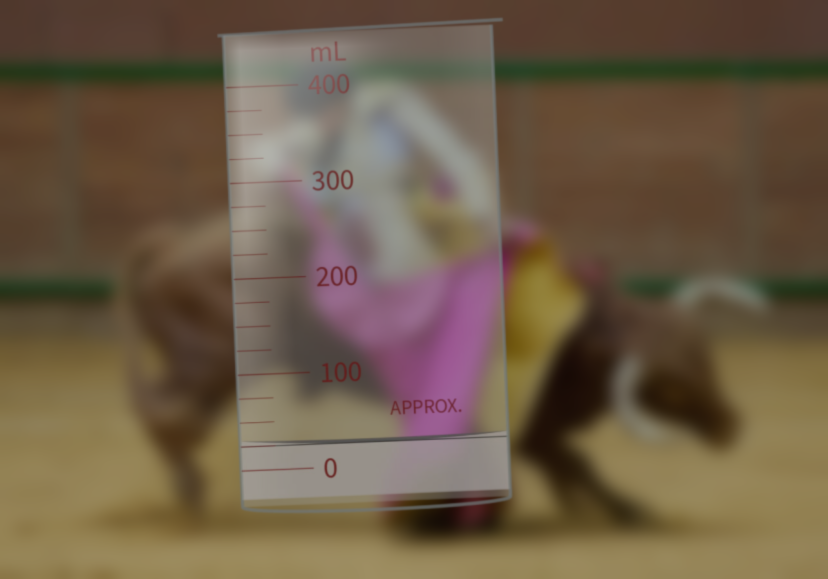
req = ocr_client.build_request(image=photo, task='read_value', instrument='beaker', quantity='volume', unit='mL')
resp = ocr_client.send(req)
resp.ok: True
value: 25 mL
